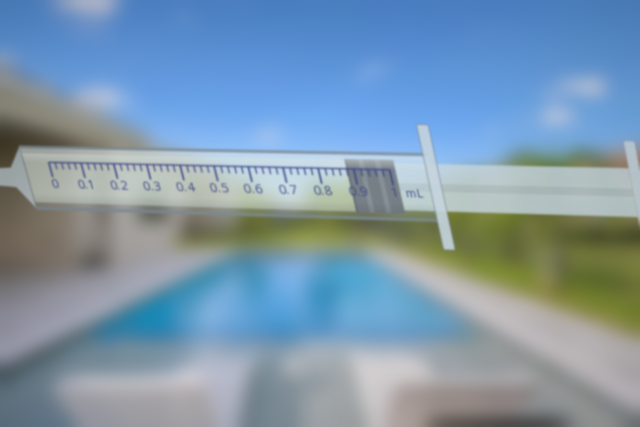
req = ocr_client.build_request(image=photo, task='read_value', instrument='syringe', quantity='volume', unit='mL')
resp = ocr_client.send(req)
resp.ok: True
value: 0.88 mL
